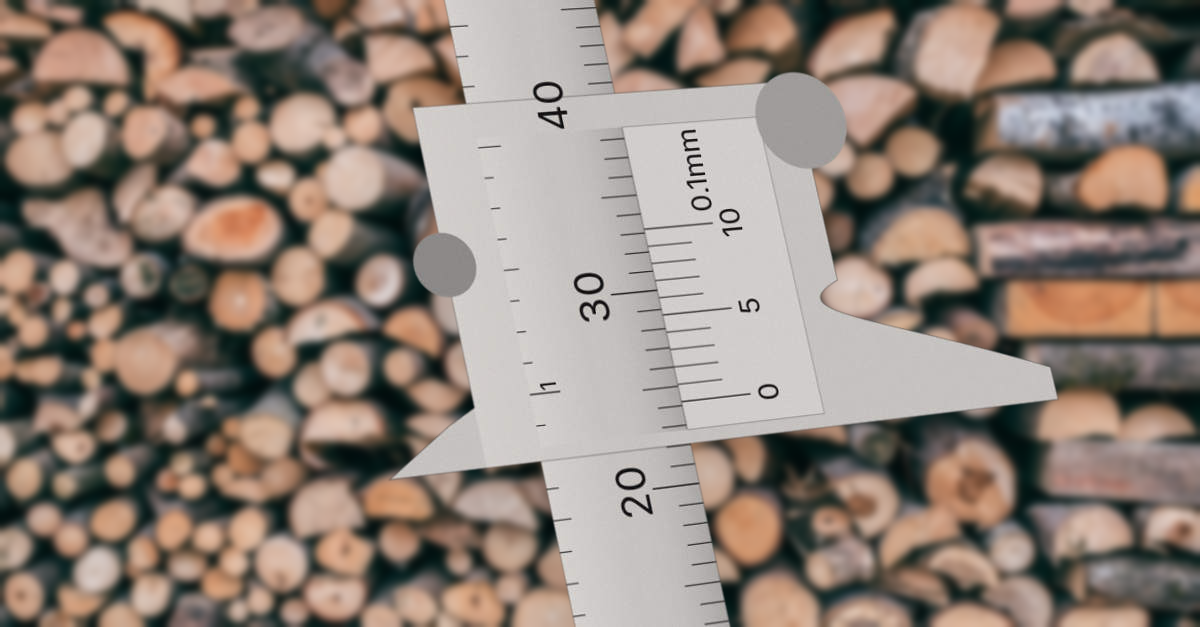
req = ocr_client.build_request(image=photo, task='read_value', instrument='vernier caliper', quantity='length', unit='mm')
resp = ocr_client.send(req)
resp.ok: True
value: 24.2 mm
